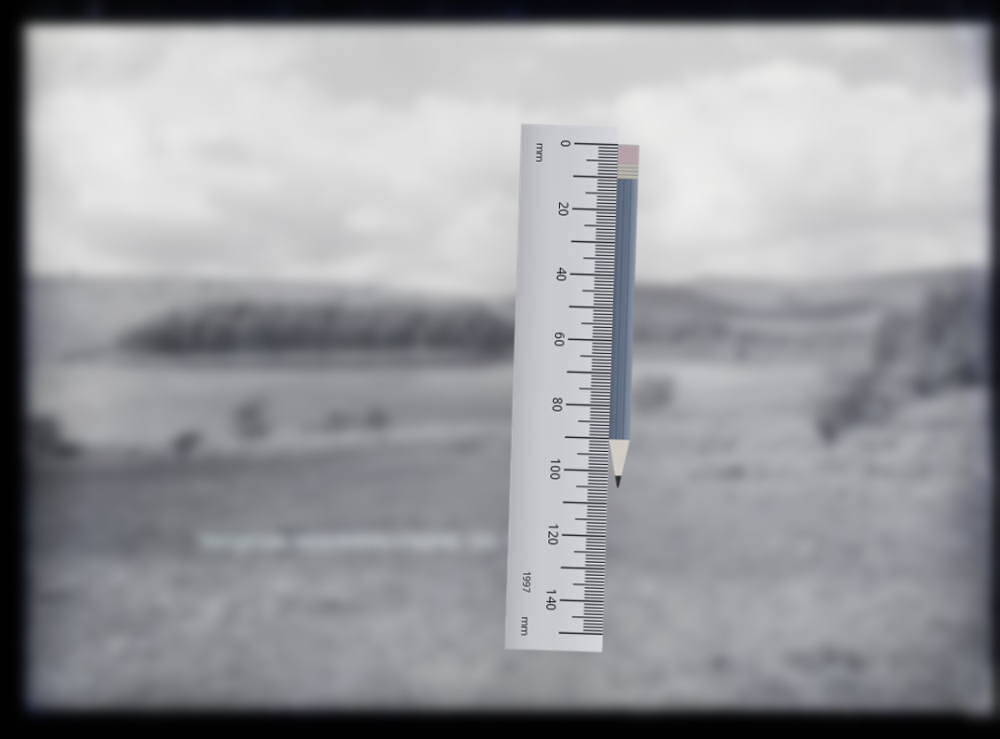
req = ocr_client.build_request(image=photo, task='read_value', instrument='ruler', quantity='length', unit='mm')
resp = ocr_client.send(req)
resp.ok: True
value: 105 mm
